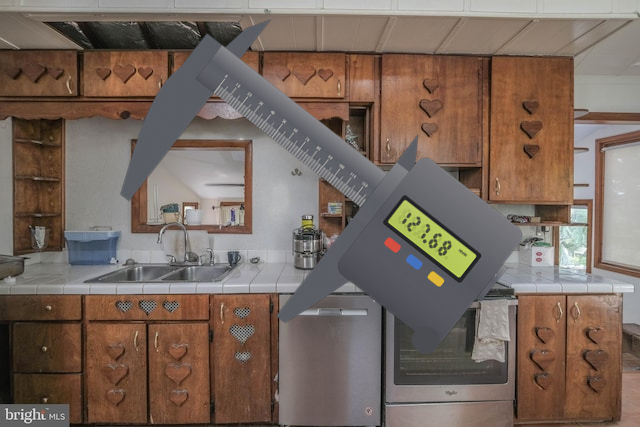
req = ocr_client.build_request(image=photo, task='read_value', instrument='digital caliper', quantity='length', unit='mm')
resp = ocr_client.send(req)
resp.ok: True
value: 127.68 mm
